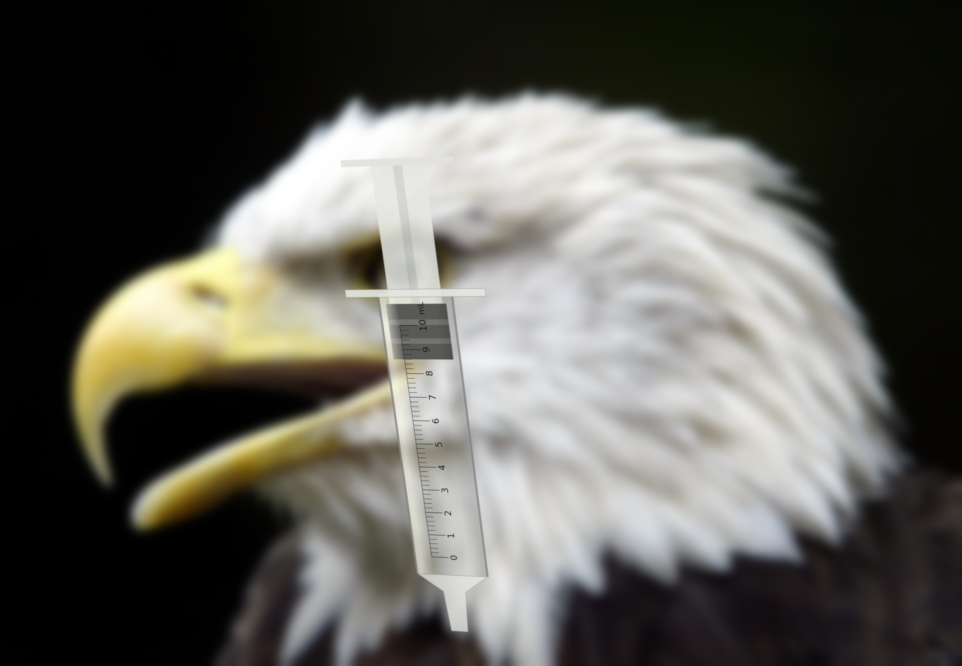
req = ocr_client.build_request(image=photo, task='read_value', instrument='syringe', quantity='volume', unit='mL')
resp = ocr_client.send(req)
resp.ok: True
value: 8.6 mL
